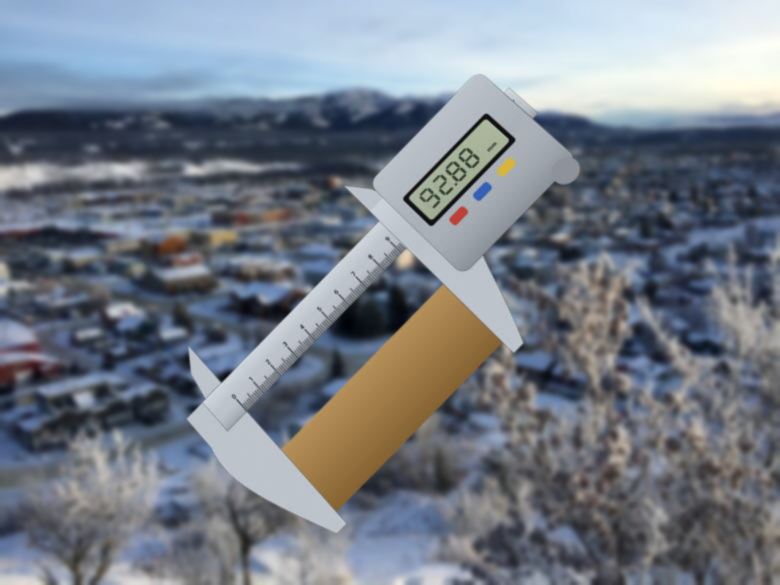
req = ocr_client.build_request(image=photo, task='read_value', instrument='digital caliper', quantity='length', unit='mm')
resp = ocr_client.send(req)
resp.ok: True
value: 92.88 mm
